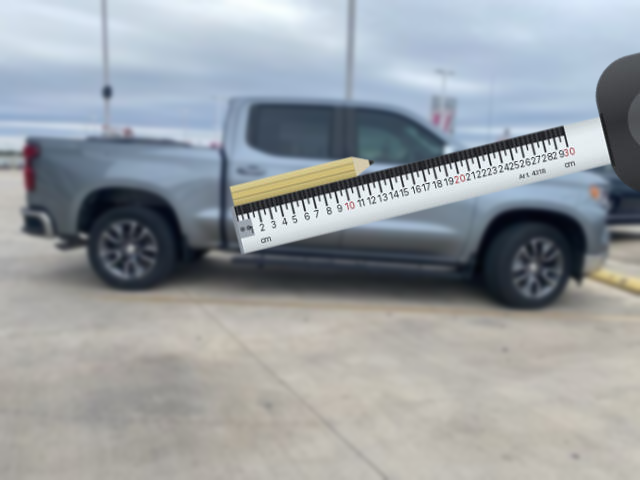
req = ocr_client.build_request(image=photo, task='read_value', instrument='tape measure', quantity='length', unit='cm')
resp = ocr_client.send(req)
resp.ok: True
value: 13 cm
